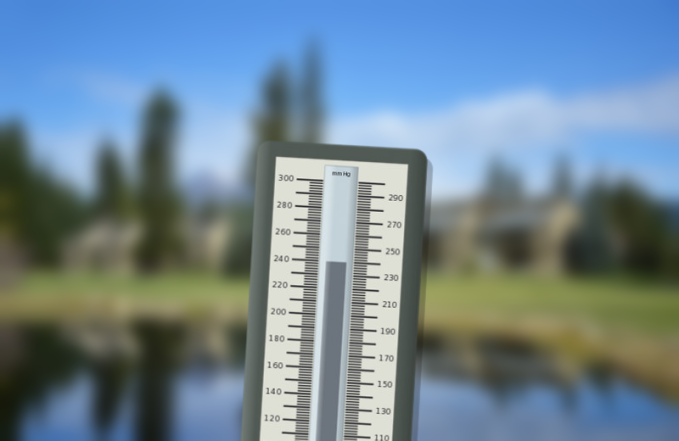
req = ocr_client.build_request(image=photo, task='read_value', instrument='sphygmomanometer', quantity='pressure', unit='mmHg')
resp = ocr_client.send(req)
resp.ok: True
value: 240 mmHg
